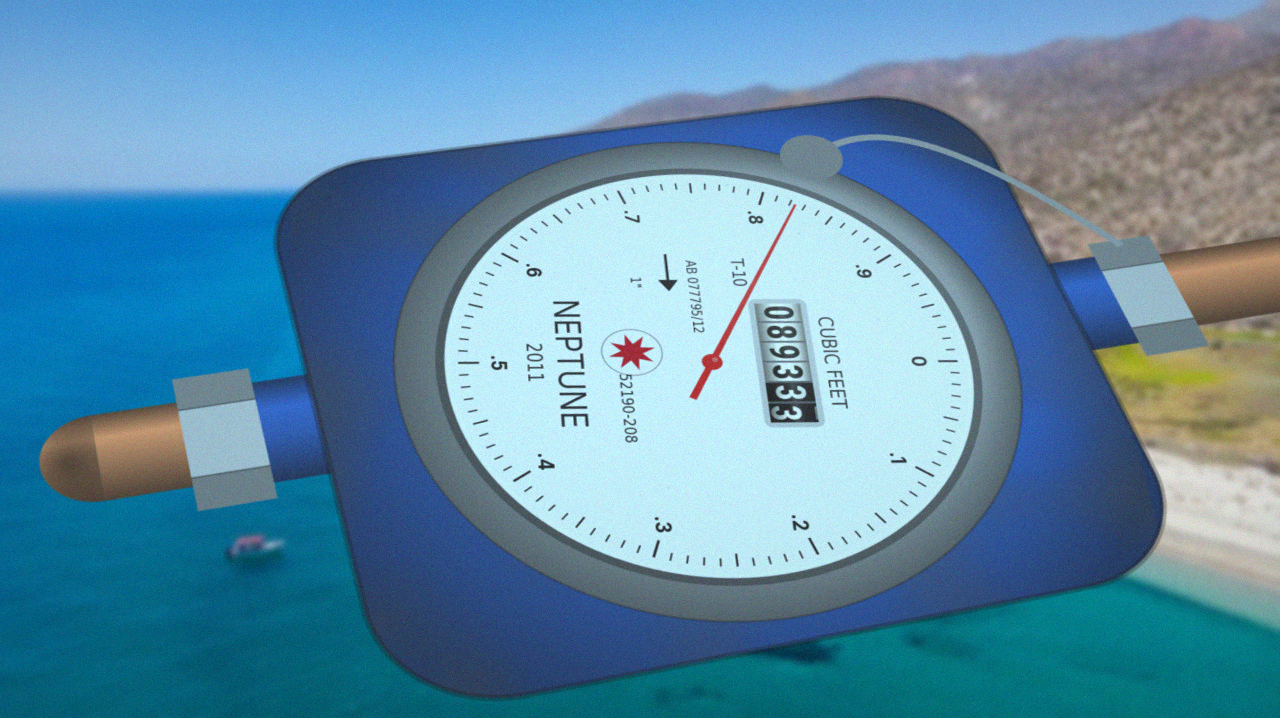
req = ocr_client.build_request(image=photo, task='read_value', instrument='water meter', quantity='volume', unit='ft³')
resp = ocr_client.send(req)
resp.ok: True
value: 89332.82 ft³
